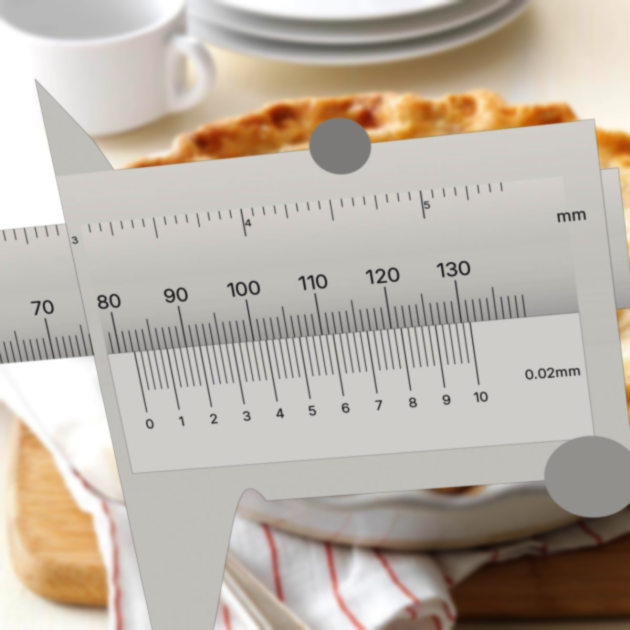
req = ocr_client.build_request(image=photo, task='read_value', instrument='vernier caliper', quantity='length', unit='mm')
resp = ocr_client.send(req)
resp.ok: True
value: 82.2 mm
